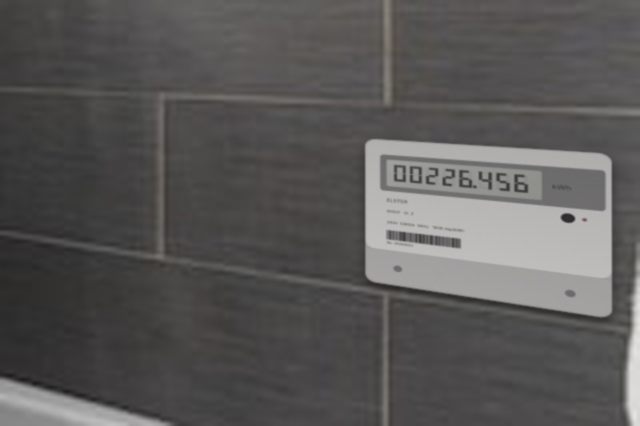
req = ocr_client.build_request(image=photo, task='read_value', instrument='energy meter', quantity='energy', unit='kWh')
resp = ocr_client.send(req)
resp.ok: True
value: 226.456 kWh
